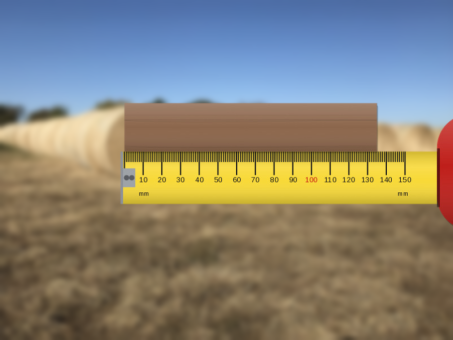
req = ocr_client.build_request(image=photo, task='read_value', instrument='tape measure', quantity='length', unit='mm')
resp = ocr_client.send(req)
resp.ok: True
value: 135 mm
